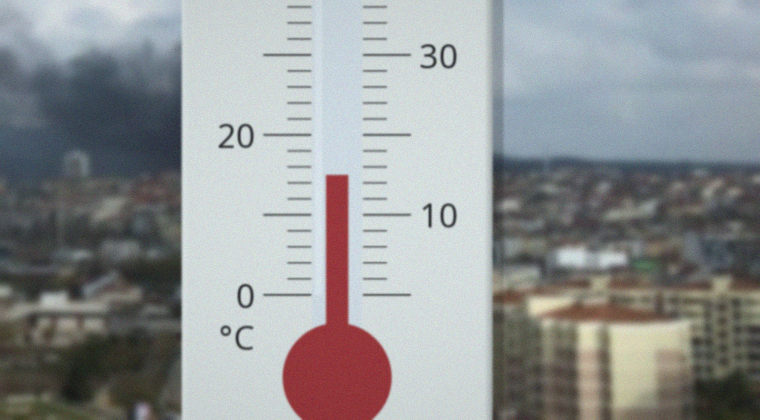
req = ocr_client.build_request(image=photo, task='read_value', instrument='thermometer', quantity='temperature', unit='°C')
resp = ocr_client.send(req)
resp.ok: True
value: 15 °C
